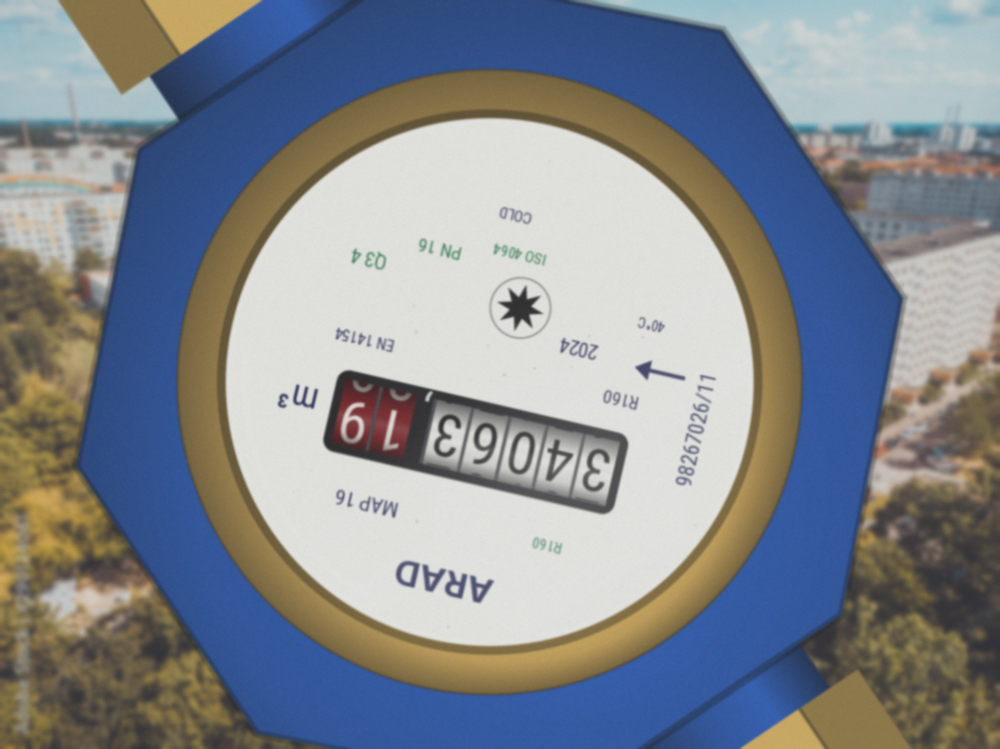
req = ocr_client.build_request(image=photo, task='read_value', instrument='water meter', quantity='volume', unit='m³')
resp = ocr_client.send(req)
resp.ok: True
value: 34063.19 m³
